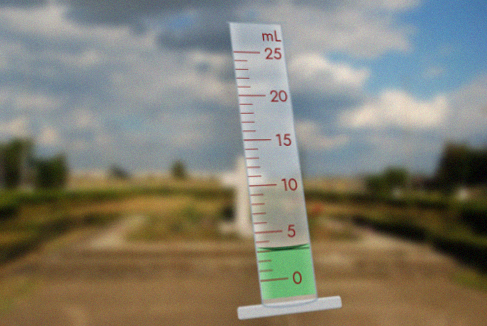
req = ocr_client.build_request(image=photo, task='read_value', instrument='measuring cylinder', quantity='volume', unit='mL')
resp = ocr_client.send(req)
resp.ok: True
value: 3 mL
